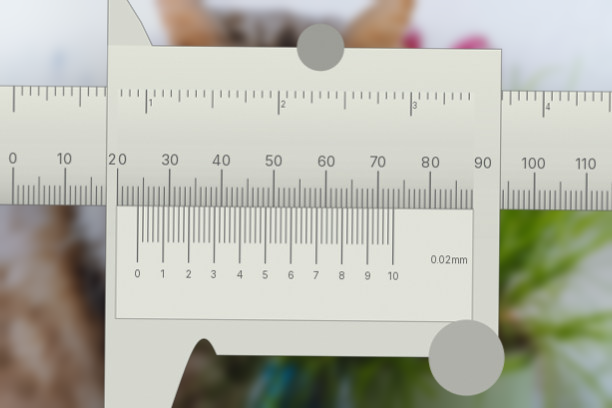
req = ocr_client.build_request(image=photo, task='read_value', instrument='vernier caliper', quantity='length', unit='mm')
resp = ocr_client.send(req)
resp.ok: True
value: 24.0 mm
